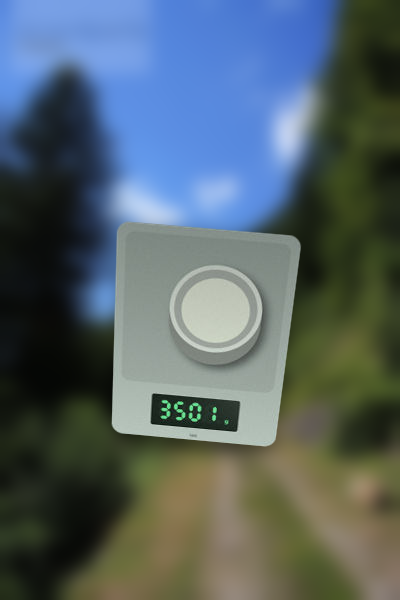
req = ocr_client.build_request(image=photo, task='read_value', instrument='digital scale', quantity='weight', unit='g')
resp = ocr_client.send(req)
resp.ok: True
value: 3501 g
